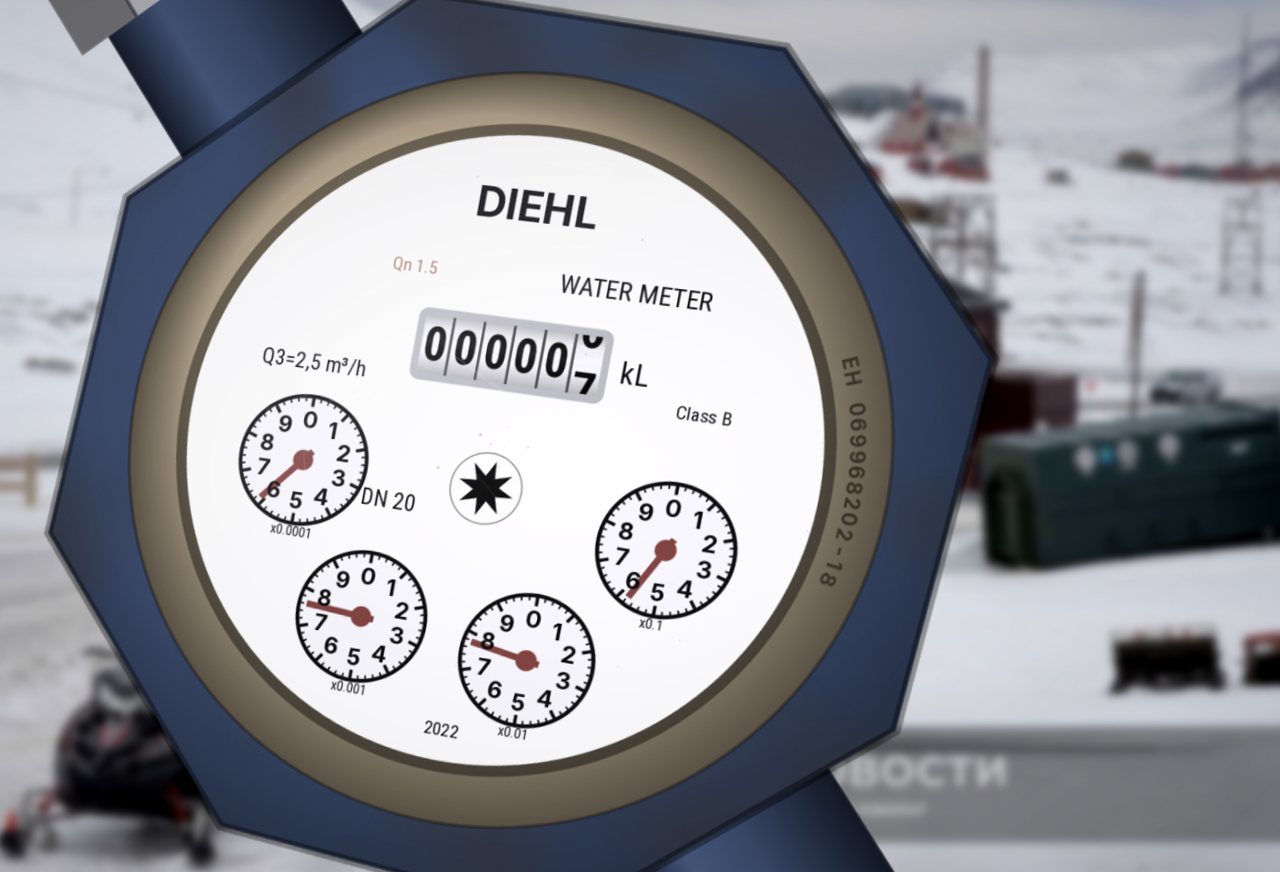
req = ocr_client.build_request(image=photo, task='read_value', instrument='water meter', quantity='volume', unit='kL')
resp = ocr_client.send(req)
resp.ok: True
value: 6.5776 kL
